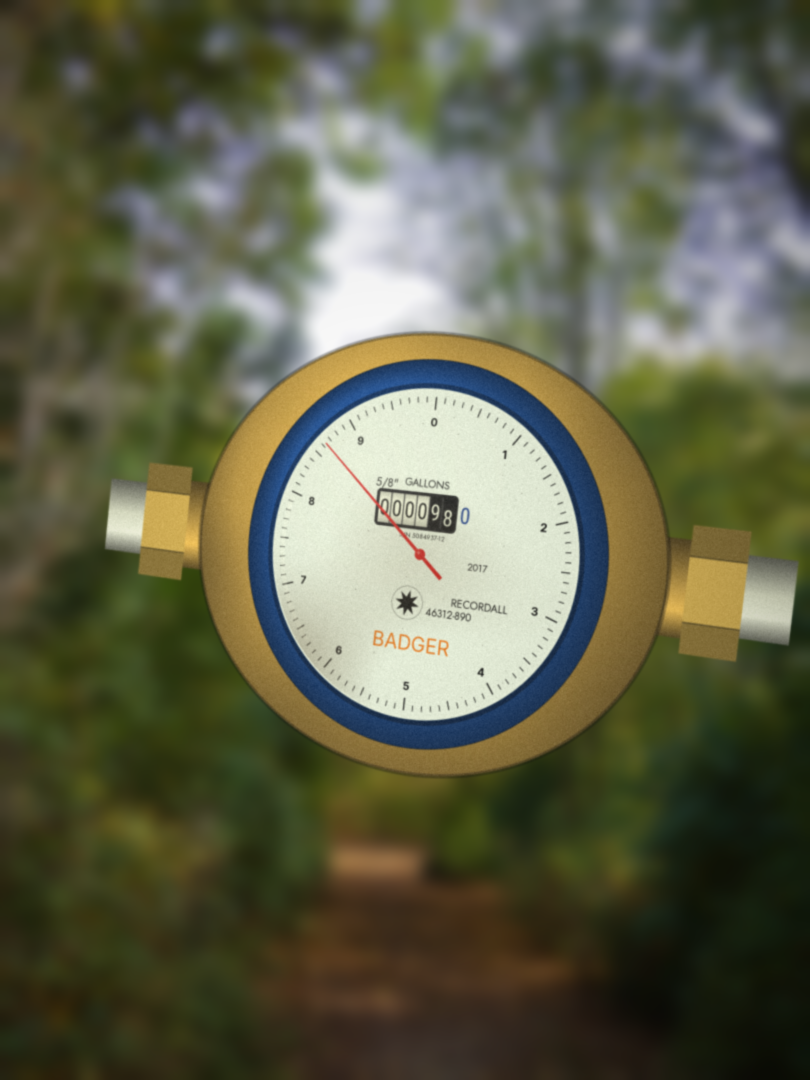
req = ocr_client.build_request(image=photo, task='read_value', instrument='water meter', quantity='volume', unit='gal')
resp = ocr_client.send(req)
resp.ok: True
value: 978.6 gal
